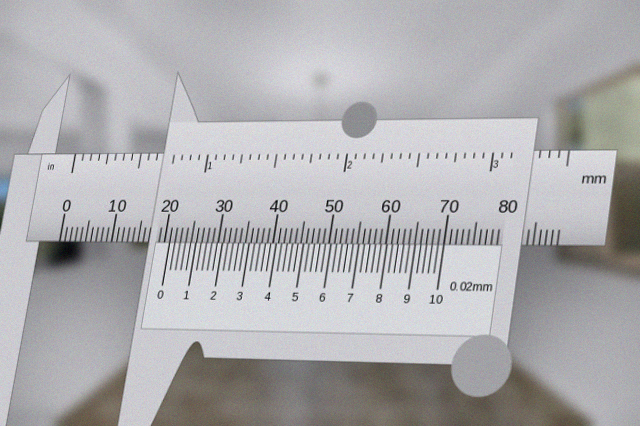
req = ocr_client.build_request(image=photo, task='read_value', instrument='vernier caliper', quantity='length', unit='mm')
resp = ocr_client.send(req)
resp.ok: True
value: 21.0 mm
